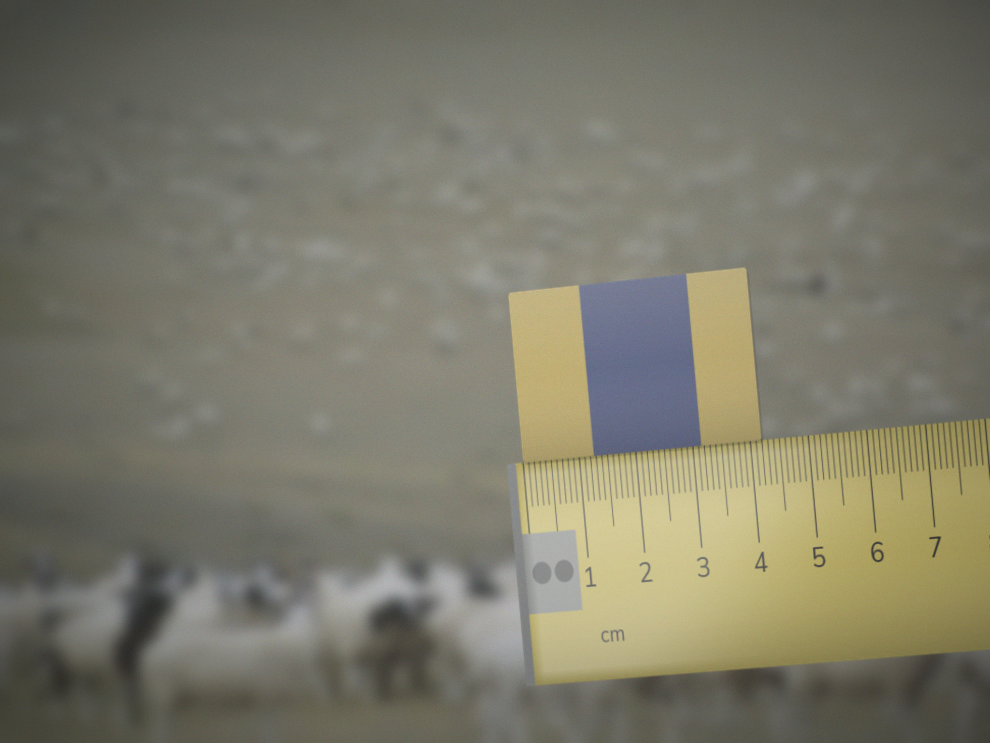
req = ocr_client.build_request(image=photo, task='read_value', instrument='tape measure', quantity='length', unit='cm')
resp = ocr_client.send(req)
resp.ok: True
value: 4.2 cm
